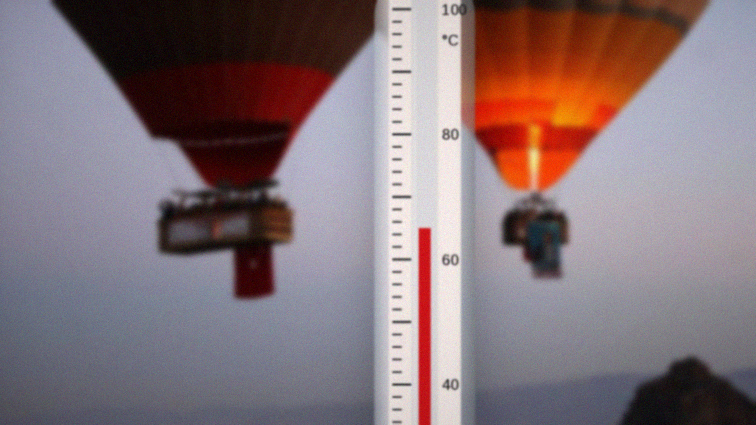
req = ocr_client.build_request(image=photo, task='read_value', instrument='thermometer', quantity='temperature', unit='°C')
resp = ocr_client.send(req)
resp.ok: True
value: 65 °C
